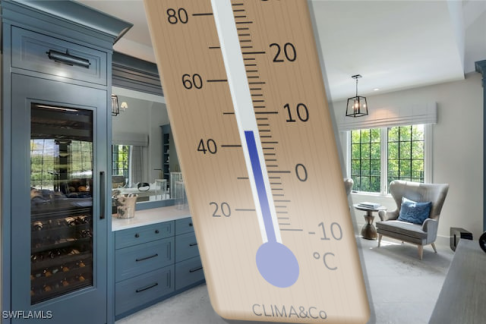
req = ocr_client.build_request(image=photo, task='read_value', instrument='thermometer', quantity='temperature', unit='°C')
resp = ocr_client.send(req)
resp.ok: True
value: 7 °C
